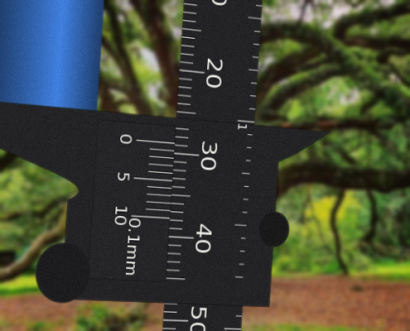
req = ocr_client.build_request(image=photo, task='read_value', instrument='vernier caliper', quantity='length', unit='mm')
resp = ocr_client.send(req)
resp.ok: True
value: 28.8 mm
